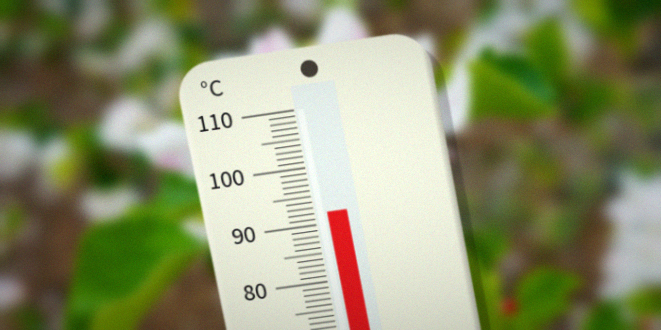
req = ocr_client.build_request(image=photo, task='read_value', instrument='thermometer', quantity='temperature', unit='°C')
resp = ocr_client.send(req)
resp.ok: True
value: 92 °C
